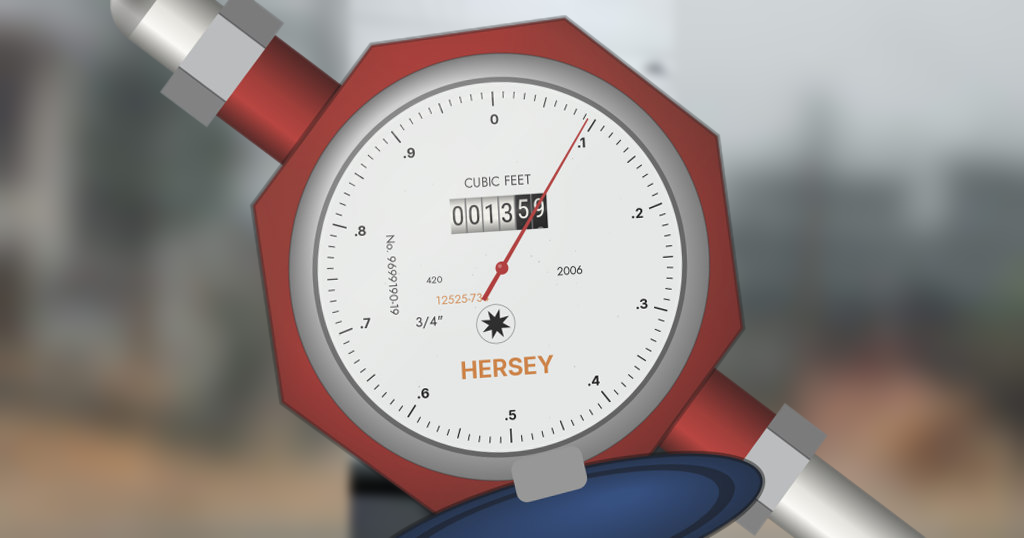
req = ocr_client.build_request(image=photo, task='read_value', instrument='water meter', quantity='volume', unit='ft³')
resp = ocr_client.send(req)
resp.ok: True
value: 1359.09 ft³
